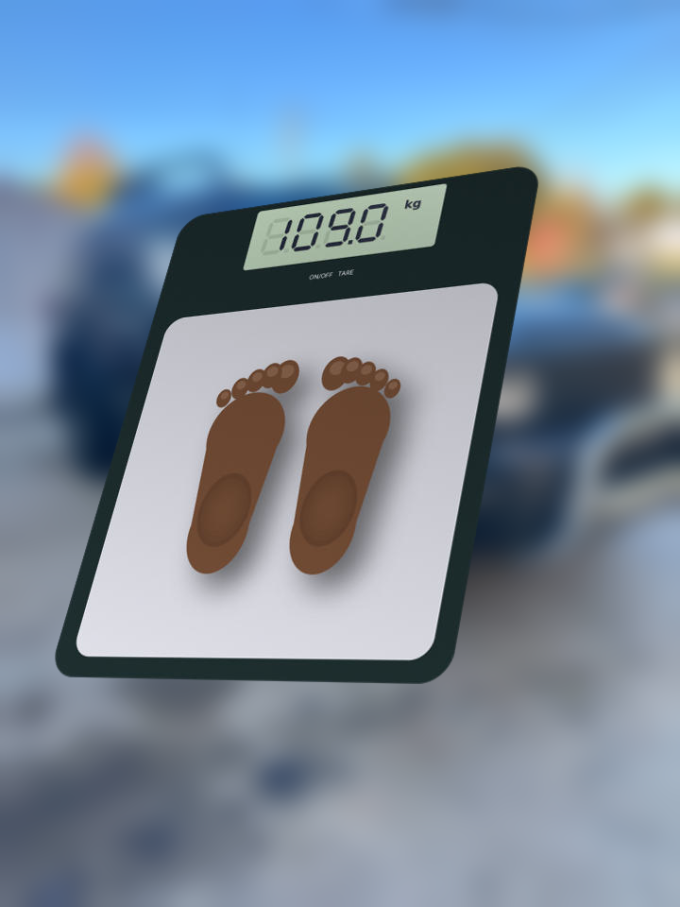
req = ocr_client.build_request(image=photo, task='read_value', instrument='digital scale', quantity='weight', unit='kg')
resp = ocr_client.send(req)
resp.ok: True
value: 109.0 kg
